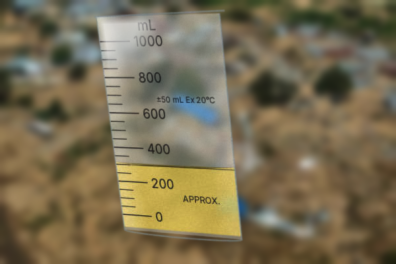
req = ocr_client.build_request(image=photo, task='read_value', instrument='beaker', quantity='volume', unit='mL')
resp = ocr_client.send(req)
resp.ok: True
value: 300 mL
